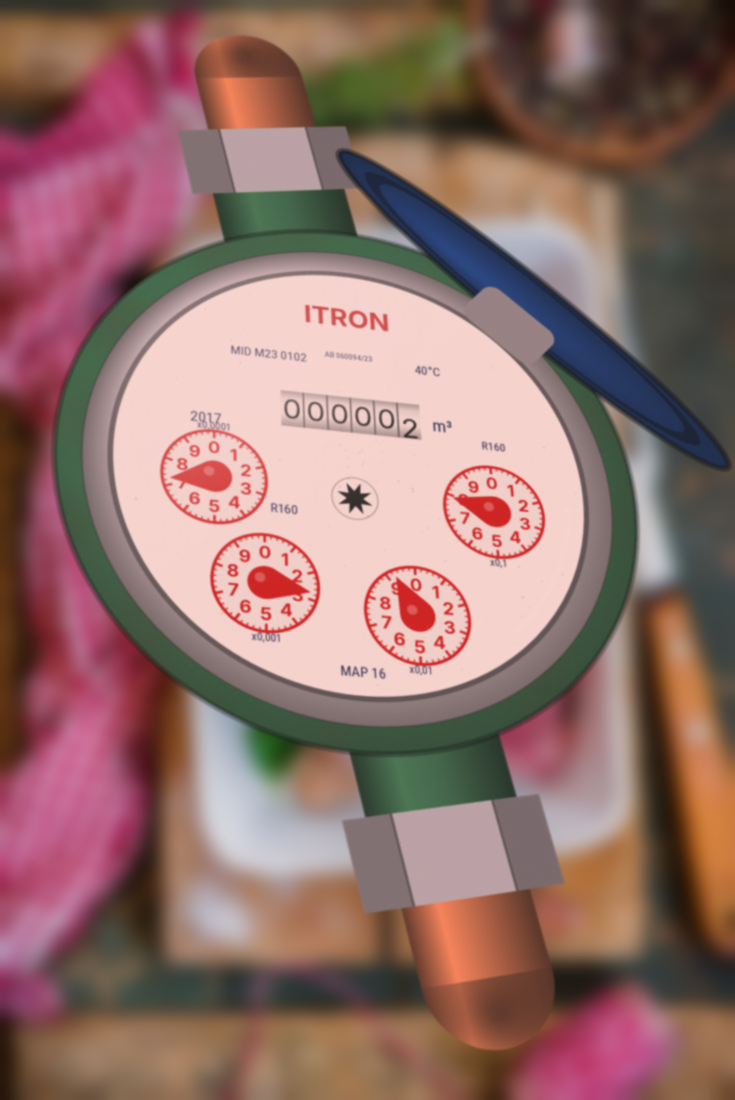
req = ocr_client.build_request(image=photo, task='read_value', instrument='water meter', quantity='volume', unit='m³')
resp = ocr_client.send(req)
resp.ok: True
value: 1.7927 m³
